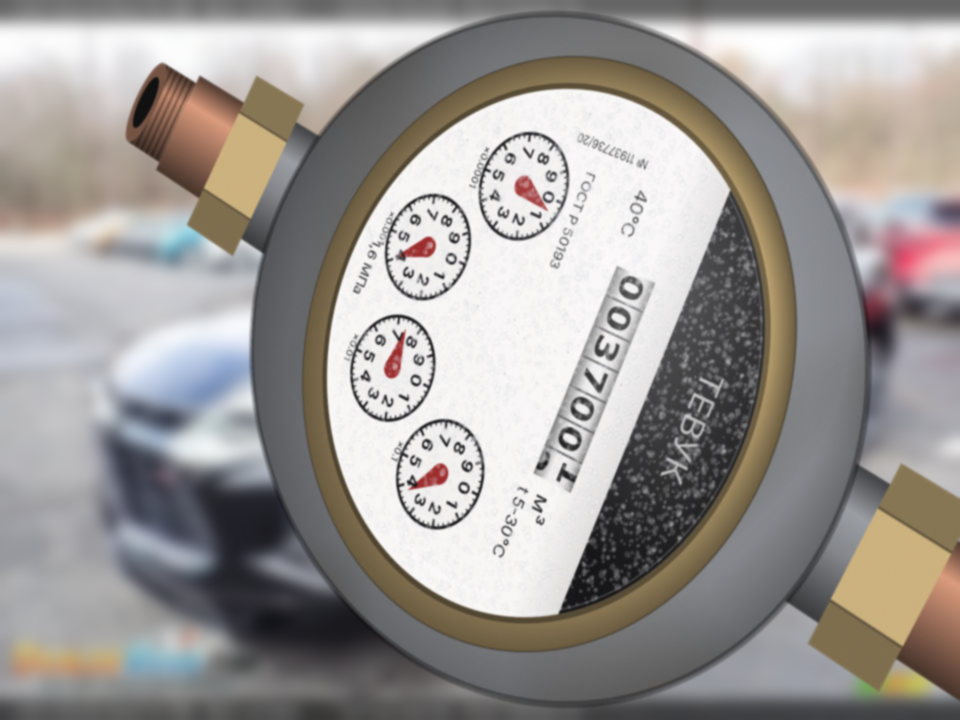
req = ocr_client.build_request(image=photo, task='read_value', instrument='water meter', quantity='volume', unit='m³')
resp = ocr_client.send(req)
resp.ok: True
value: 37001.3740 m³
